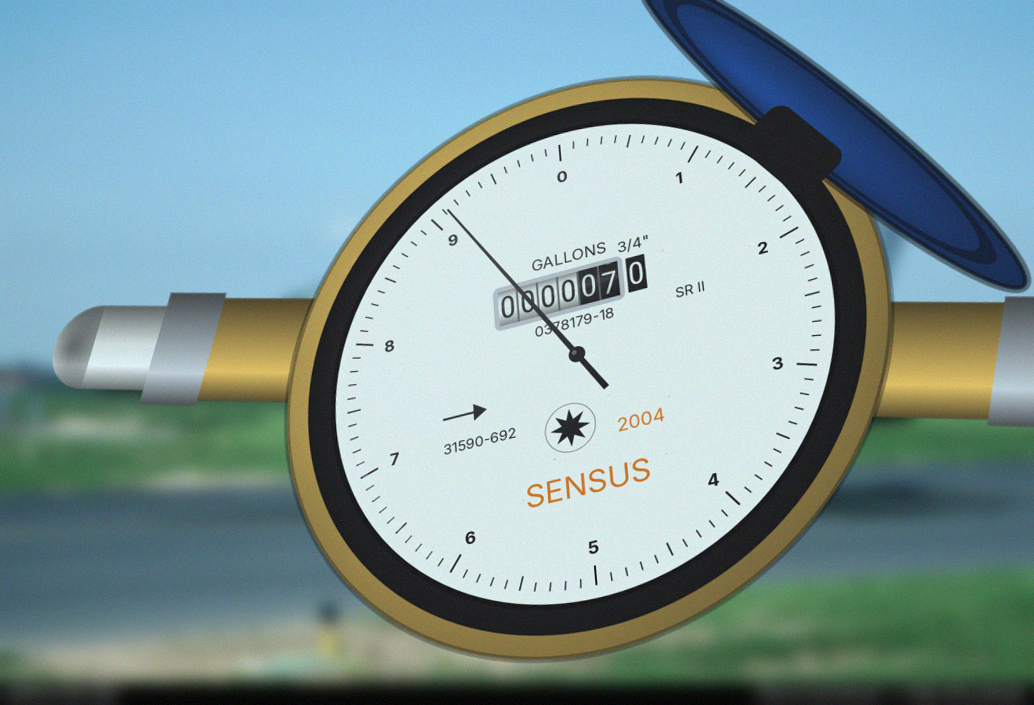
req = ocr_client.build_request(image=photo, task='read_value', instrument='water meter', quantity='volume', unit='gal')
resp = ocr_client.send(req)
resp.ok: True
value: 69.1 gal
